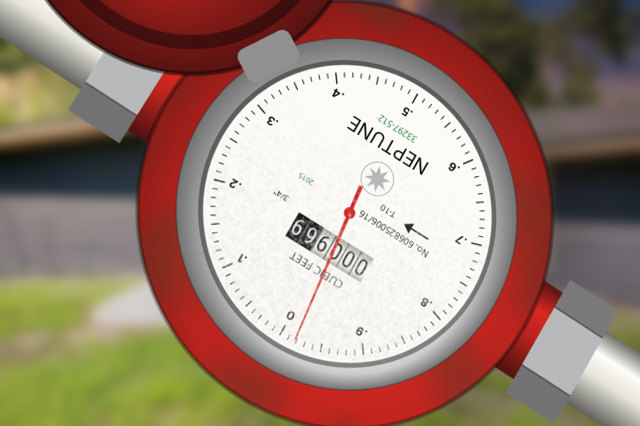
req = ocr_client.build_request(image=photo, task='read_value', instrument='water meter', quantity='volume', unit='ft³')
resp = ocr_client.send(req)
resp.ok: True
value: 968.98 ft³
